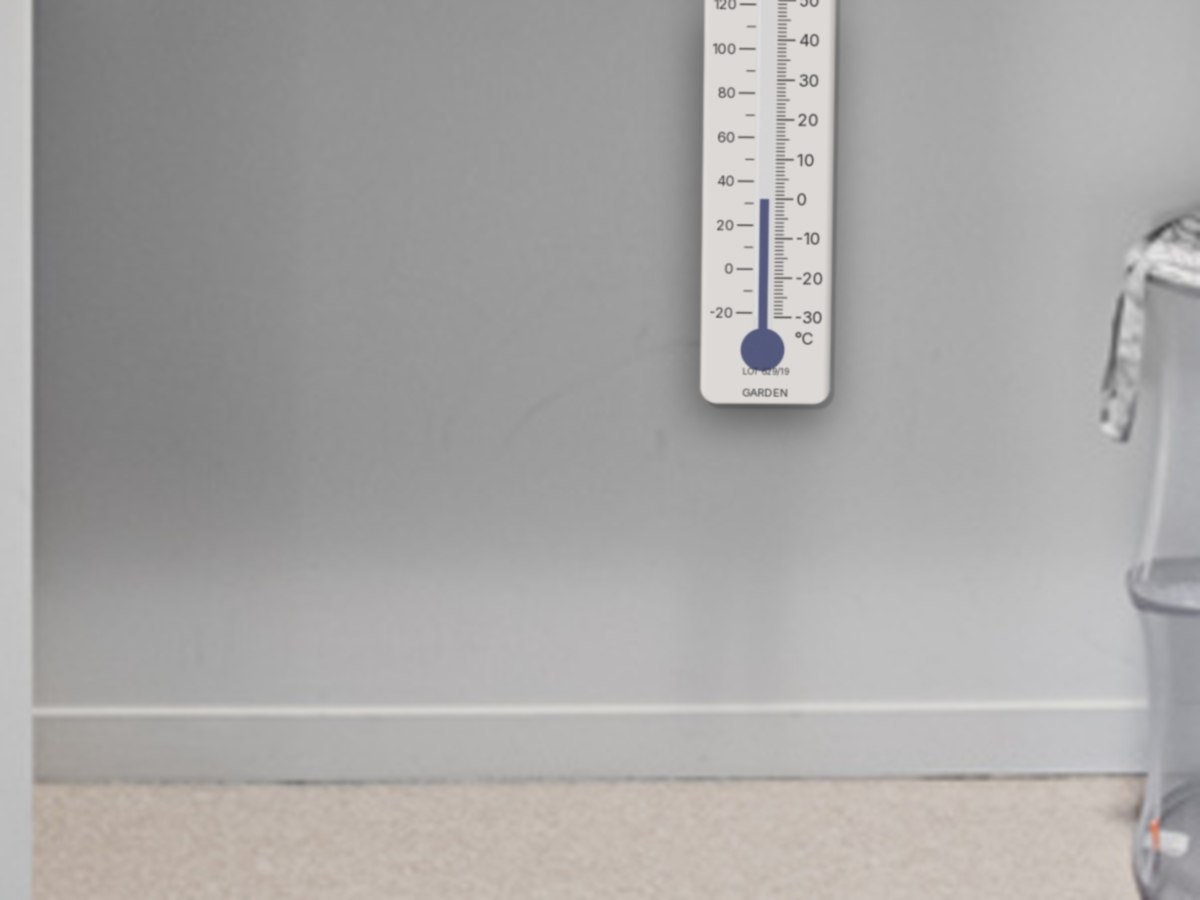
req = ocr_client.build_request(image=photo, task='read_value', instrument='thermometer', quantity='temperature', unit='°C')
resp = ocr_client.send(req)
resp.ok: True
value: 0 °C
